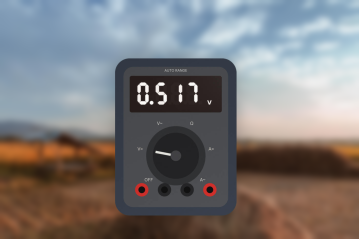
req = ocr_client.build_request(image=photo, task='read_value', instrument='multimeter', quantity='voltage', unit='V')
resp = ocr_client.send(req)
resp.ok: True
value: 0.517 V
